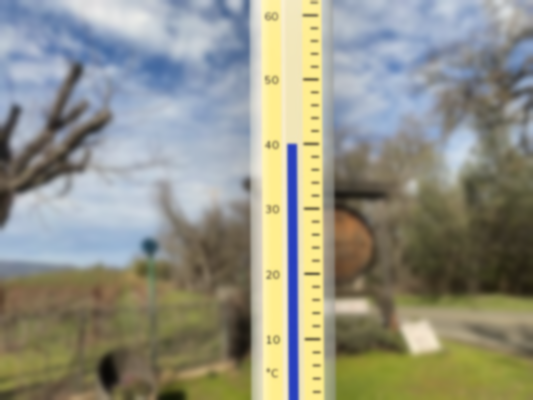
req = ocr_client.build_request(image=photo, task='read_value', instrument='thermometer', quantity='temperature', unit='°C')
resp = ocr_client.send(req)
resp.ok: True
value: 40 °C
